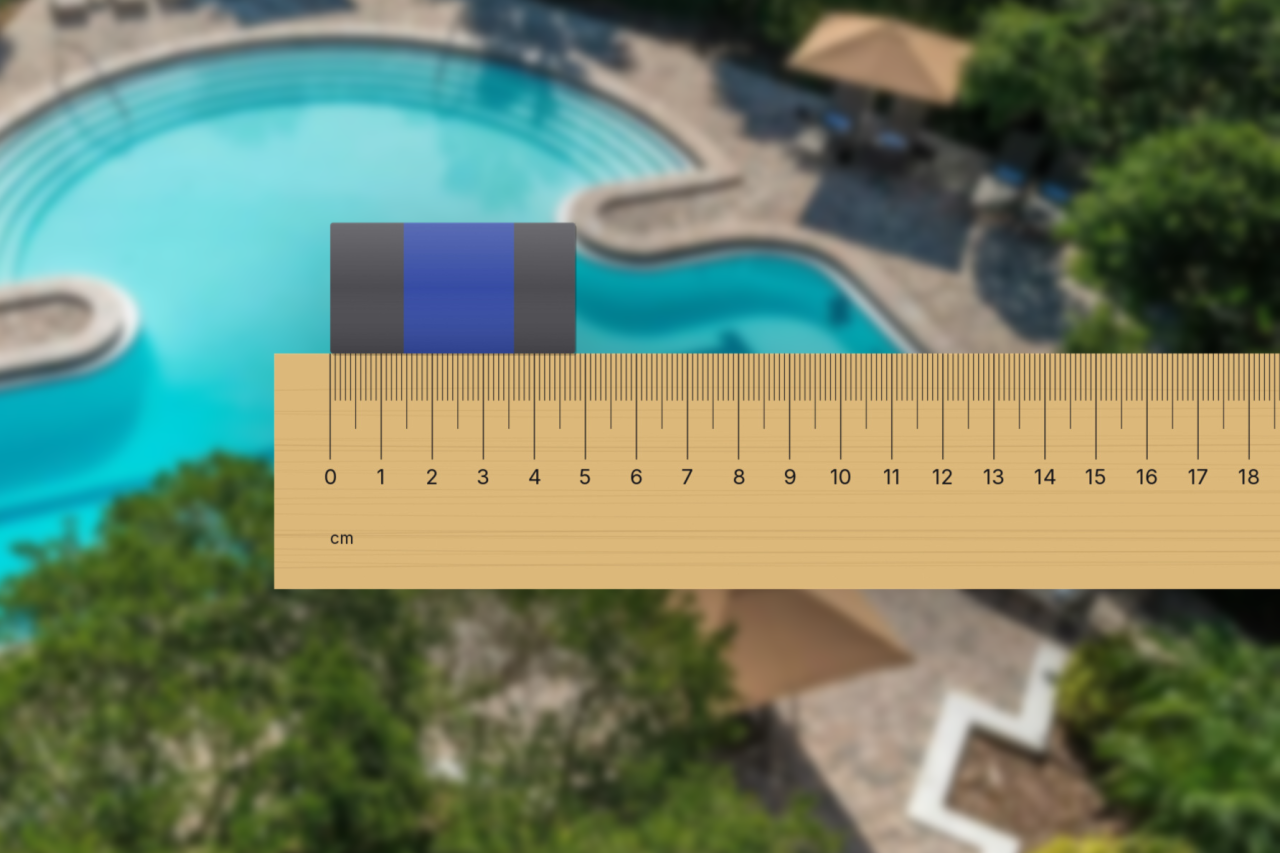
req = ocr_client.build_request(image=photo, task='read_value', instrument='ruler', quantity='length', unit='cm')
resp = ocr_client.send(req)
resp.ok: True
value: 4.8 cm
